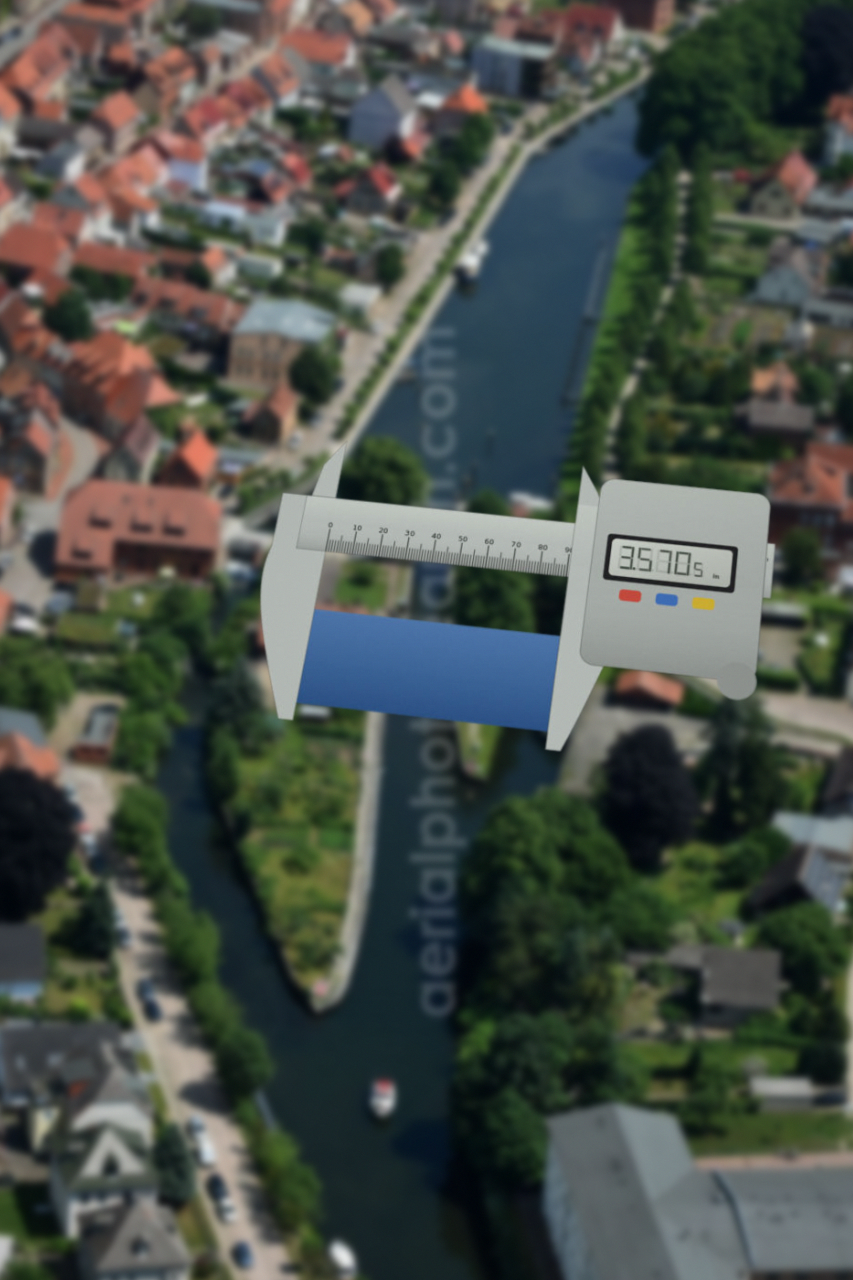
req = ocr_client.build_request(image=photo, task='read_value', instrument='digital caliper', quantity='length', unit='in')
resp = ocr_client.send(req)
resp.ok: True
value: 3.5705 in
